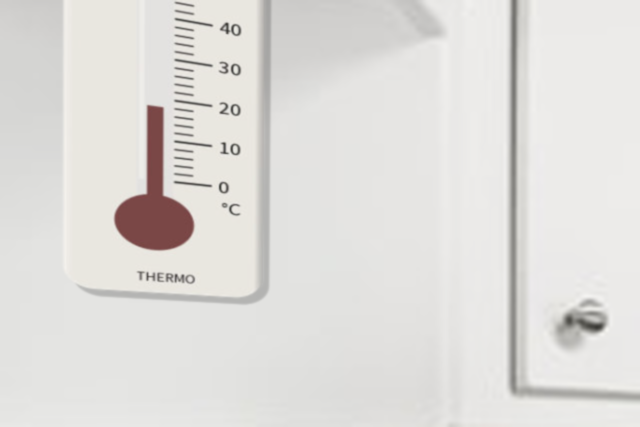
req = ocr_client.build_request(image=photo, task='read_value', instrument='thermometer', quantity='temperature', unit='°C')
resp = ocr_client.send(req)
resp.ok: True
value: 18 °C
